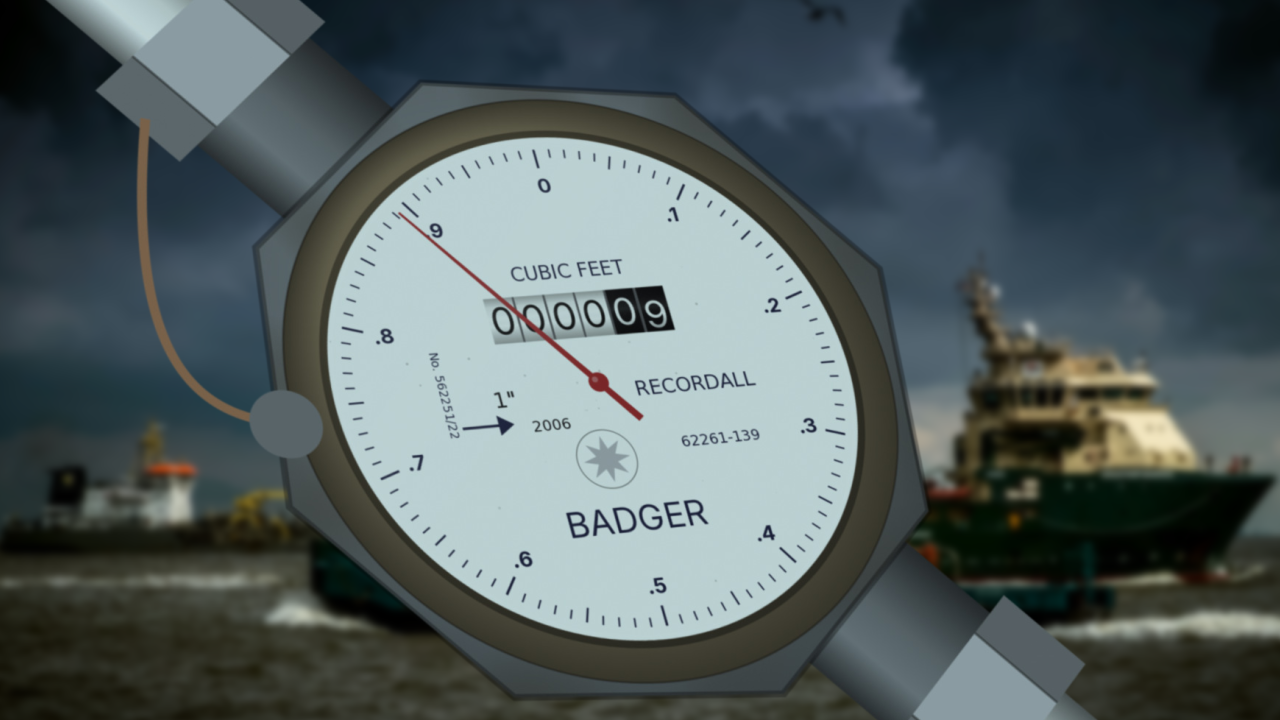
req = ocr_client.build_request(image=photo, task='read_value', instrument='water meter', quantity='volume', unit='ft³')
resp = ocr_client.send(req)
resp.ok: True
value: 8.89 ft³
